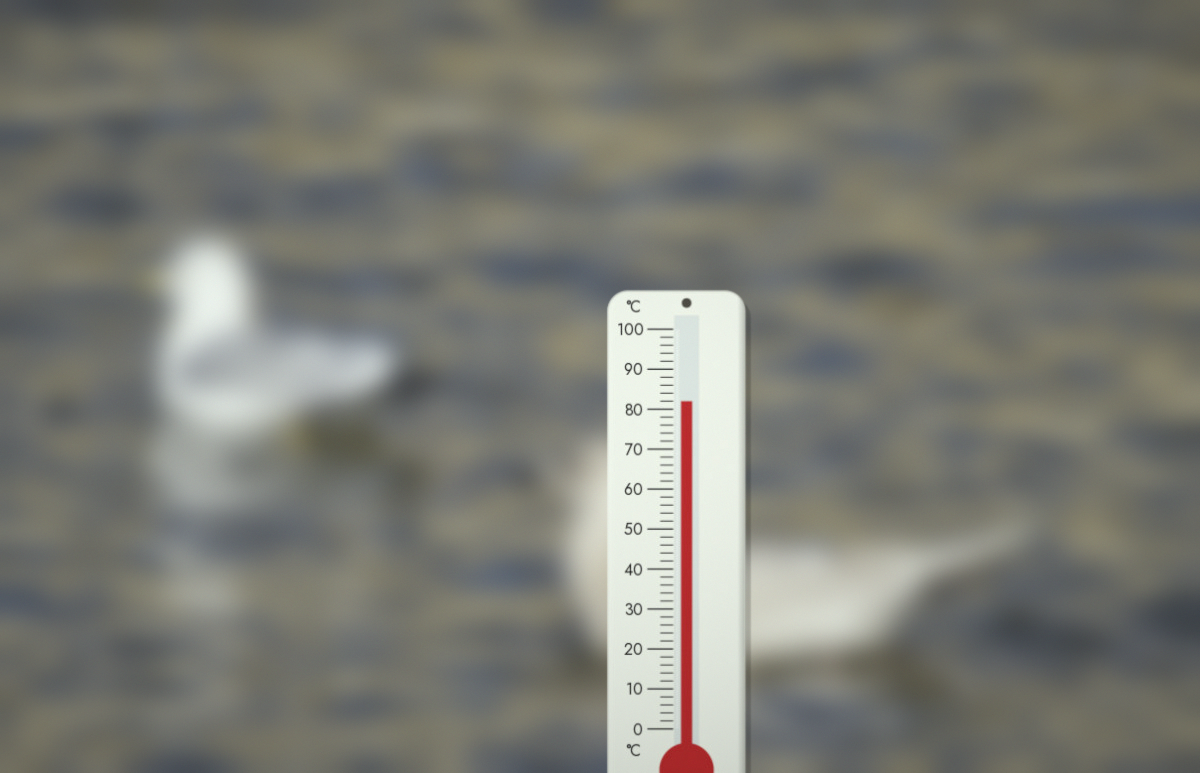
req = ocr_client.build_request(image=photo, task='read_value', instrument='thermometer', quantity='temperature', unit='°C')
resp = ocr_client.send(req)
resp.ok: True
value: 82 °C
